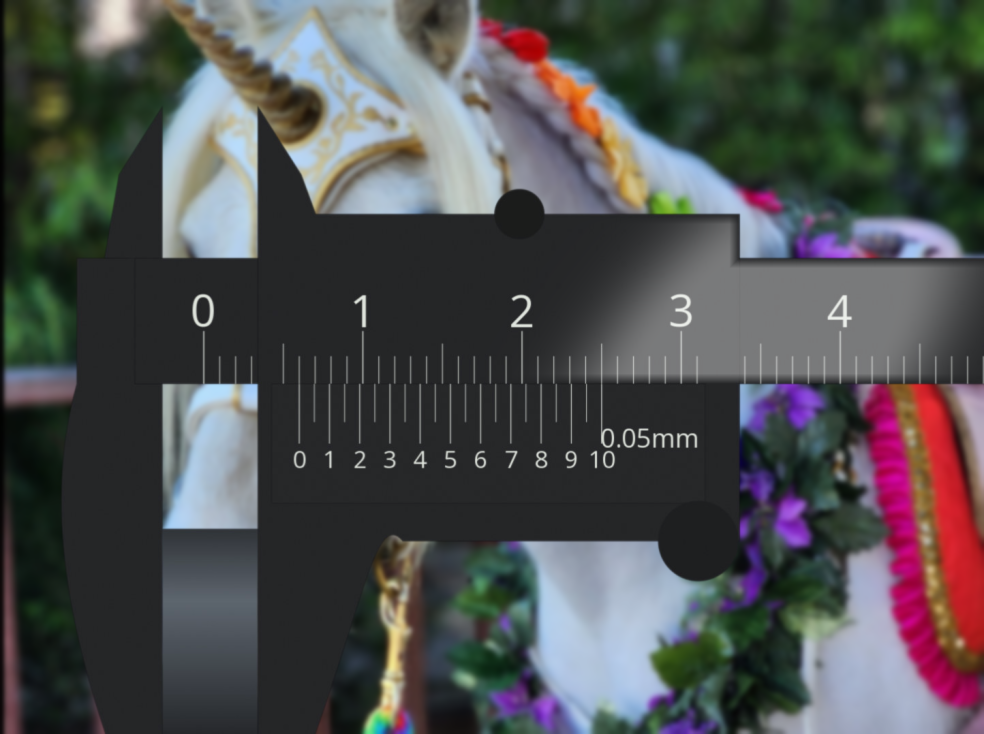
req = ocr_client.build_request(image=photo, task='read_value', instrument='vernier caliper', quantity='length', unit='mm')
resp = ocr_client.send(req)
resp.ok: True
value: 6.0 mm
